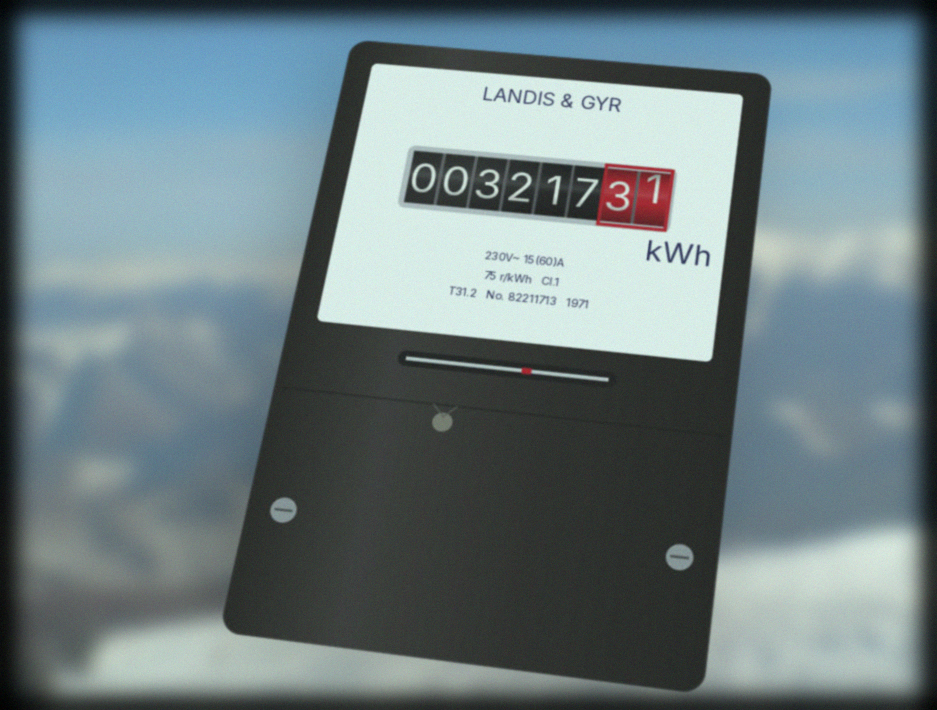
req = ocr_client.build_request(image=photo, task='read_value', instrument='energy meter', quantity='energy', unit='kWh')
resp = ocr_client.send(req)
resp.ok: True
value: 3217.31 kWh
